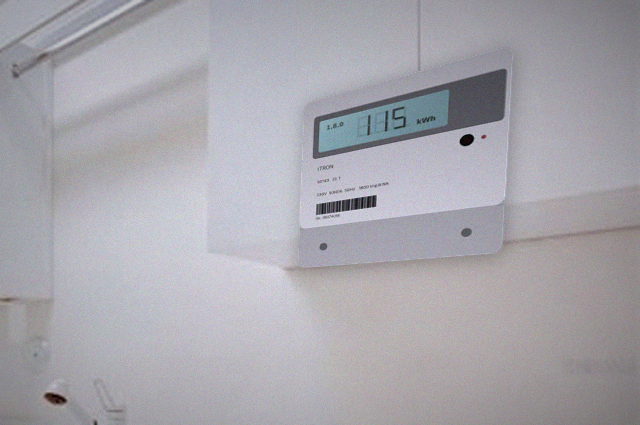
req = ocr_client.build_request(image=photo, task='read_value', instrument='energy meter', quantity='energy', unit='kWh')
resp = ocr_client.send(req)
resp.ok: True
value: 115 kWh
